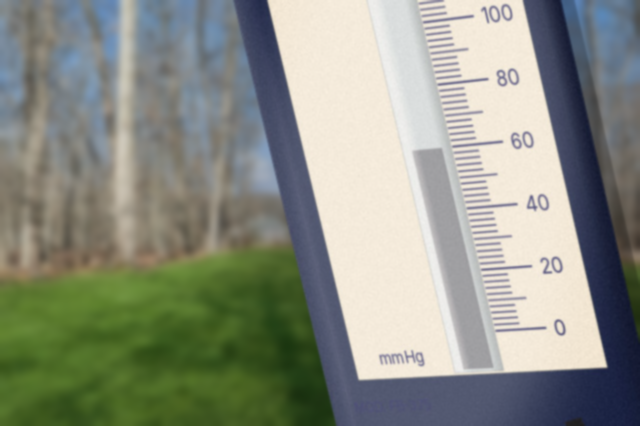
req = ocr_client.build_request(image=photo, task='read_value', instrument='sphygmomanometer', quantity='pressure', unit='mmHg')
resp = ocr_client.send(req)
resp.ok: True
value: 60 mmHg
